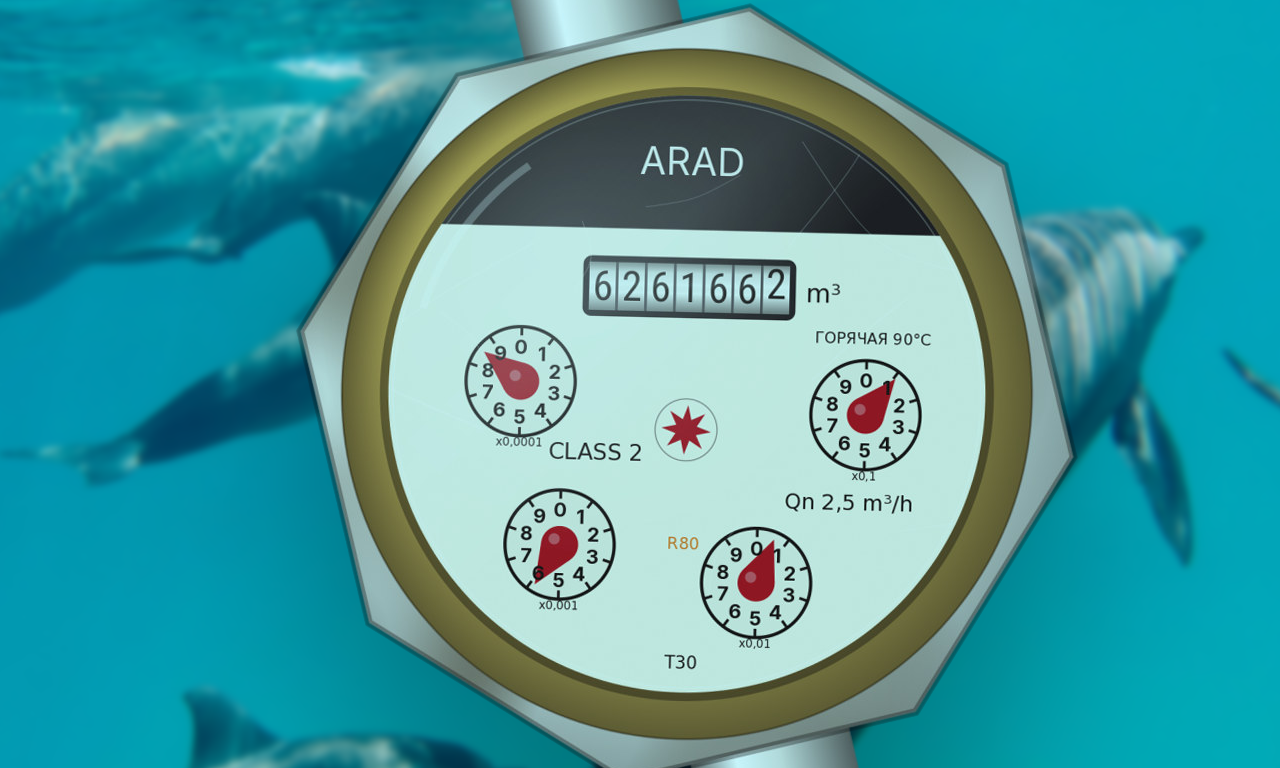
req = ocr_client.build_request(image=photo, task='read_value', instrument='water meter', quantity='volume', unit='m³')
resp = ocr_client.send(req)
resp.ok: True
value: 6261662.1058 m³
